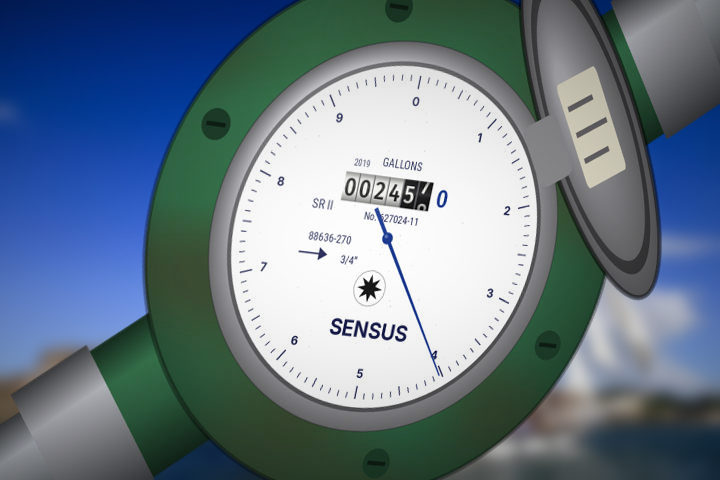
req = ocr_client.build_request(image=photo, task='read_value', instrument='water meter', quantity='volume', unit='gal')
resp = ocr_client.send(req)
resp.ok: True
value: 24574.0 gal
